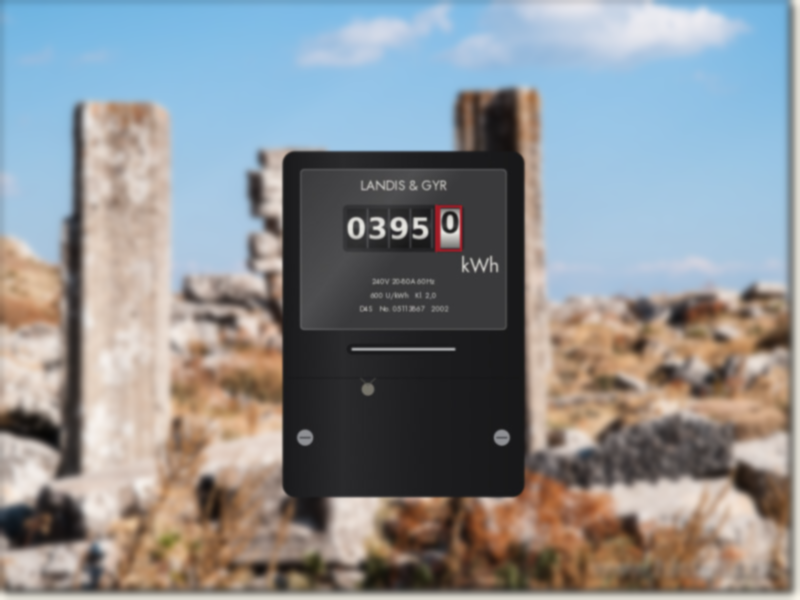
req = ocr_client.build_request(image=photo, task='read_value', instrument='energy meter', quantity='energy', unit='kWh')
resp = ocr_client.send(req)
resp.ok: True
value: 395.0 kWh
